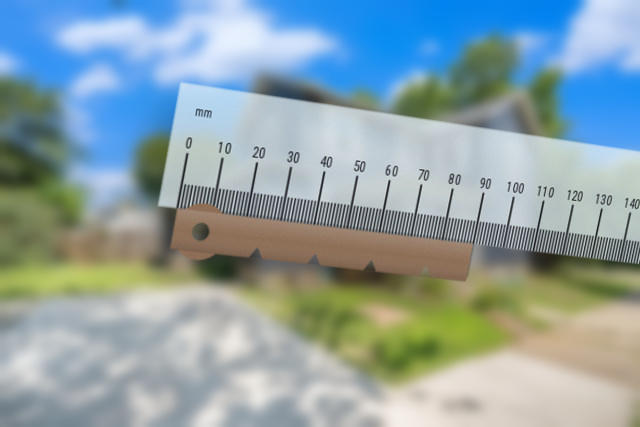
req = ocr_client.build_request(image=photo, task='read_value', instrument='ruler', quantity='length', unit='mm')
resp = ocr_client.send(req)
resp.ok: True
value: 90 mm
